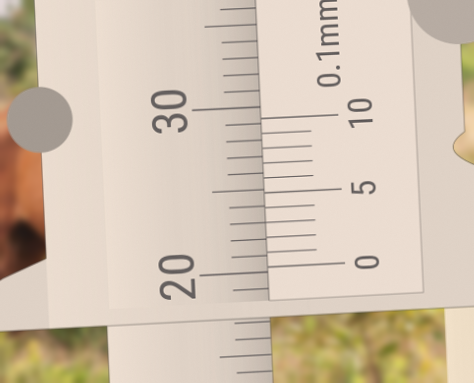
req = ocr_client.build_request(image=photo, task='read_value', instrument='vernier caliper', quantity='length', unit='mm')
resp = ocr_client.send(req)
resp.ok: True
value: 20.3 mm
